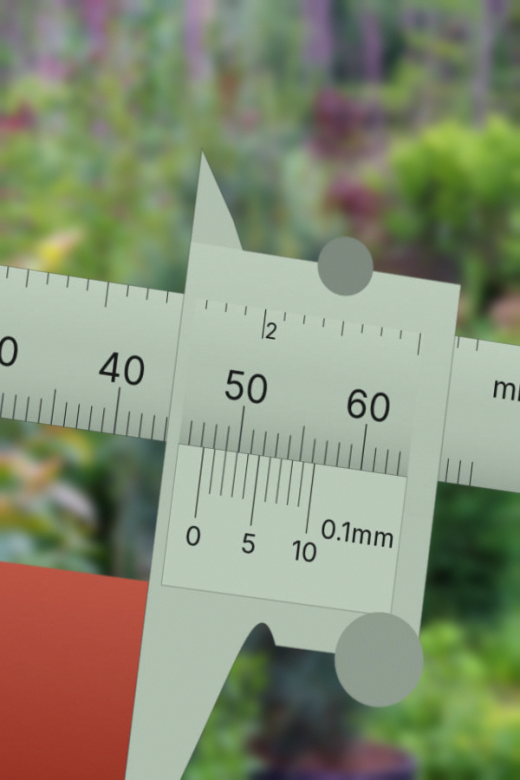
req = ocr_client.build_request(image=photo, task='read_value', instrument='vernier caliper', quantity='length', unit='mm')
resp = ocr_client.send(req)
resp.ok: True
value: 47.2 mm
